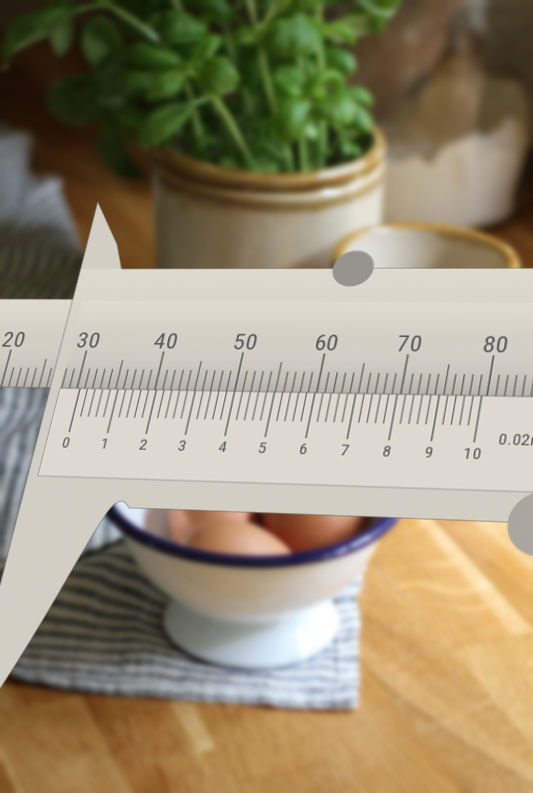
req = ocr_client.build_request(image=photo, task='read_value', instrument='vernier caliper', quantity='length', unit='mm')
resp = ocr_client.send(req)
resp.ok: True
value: 30.4 mm
